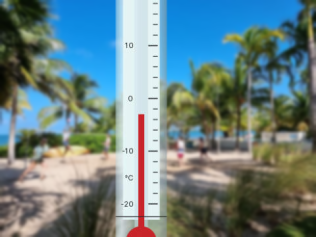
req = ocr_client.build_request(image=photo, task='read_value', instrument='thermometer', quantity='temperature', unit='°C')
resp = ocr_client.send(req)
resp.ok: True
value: -3 °C
